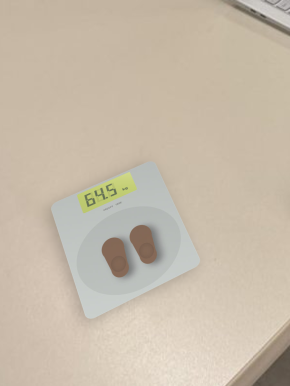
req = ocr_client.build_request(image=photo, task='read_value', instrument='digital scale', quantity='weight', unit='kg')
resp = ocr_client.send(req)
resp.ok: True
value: 64.5 kg
